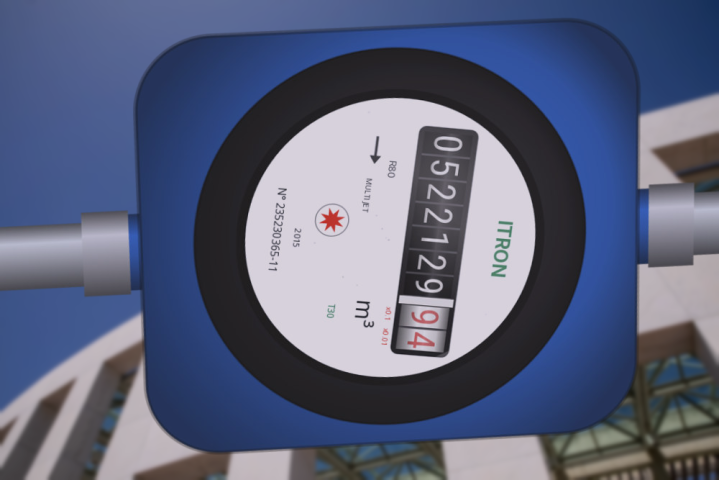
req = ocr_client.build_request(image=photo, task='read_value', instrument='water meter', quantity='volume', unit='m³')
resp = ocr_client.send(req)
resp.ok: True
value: 522129.94 m³
